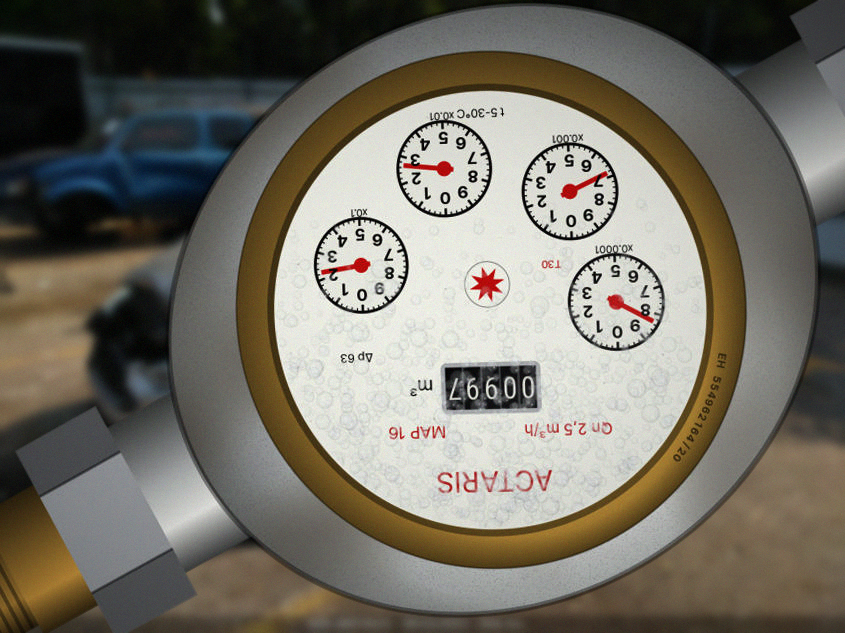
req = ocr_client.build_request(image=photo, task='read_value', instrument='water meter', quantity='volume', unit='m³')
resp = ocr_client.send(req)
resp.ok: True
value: 997.2268 m³
